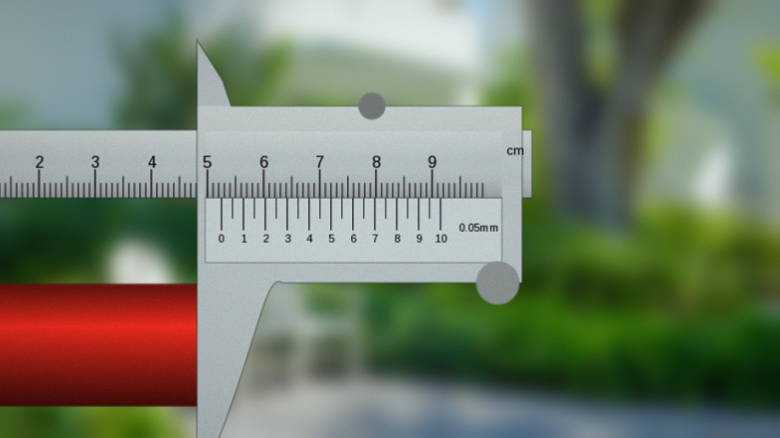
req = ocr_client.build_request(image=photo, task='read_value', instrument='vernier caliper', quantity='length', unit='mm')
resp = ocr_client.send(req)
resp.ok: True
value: 52.5 mm
